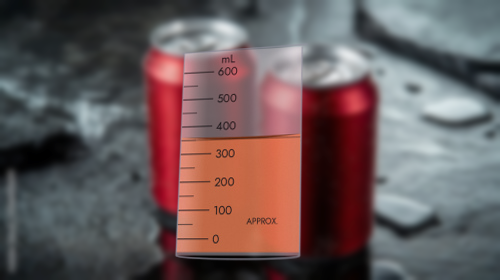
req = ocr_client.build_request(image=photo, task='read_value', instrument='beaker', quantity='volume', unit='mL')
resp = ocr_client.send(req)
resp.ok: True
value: 350 mL
